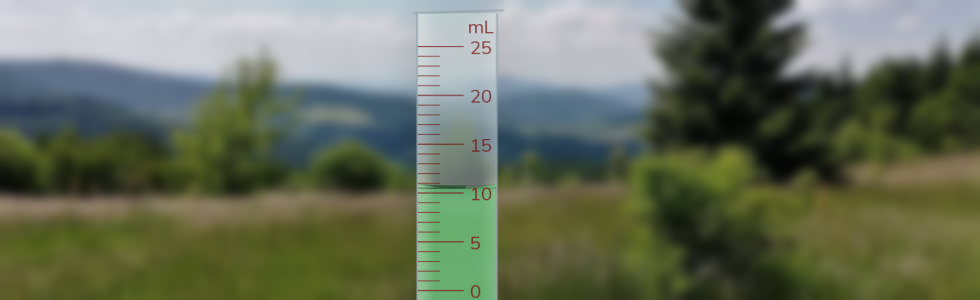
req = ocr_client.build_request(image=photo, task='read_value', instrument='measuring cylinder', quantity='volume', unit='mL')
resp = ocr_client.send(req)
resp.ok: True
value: 10.5 mL
